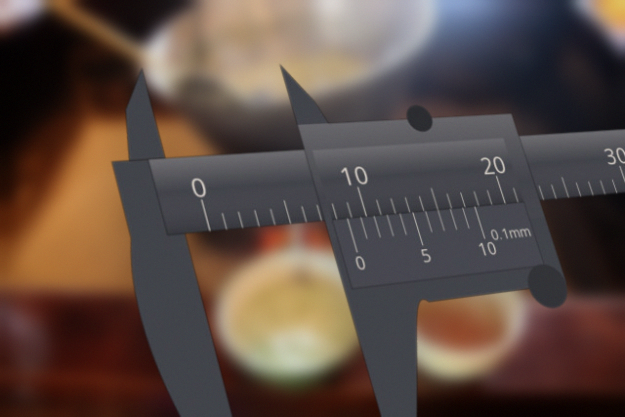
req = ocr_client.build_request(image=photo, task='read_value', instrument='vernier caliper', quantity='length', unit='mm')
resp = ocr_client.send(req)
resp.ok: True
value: 8.7 mm
